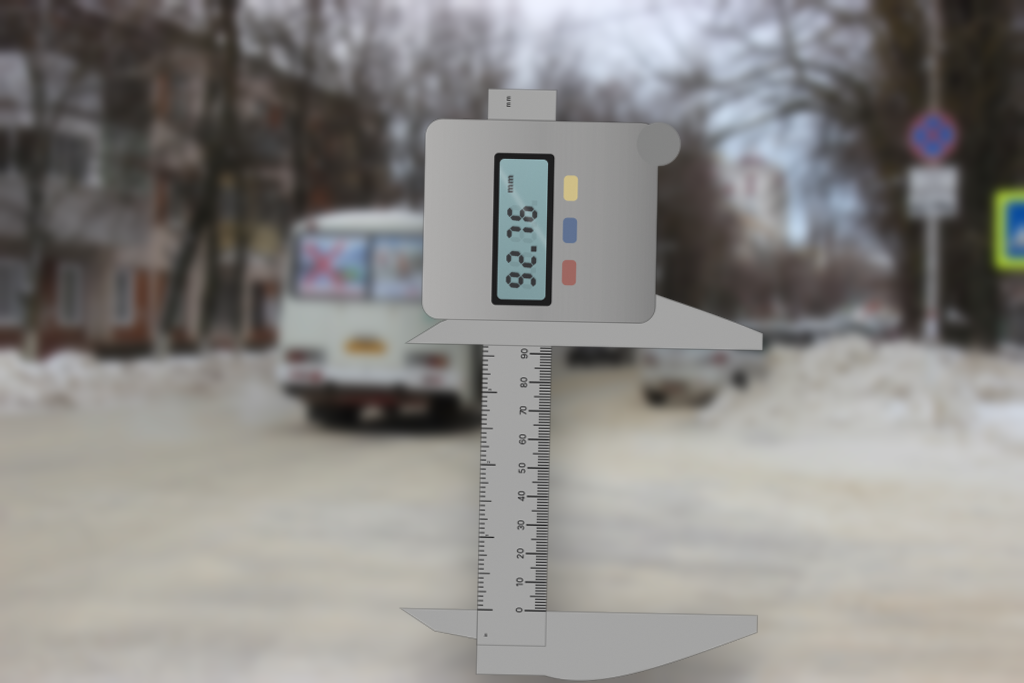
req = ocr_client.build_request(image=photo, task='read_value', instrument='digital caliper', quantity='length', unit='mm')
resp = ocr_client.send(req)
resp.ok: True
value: 92.76 mm
